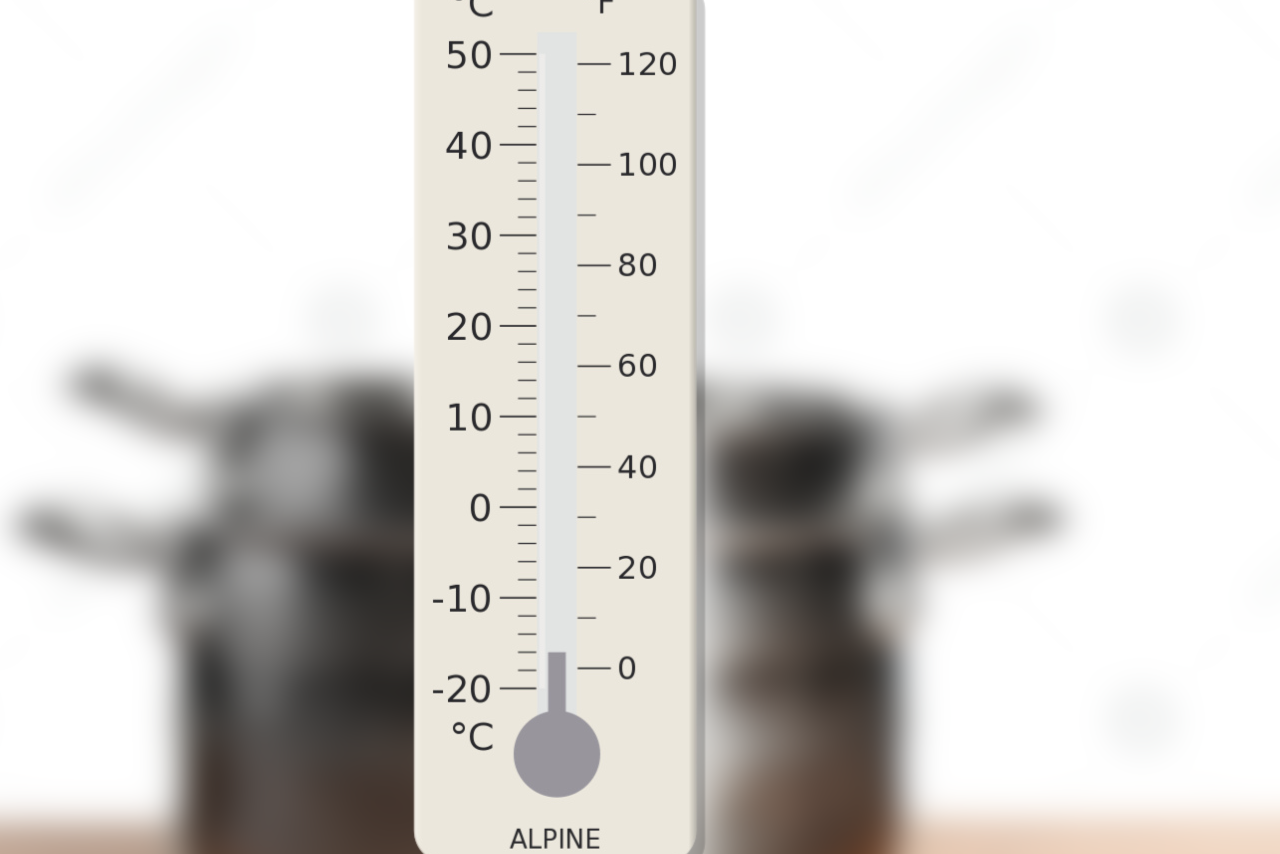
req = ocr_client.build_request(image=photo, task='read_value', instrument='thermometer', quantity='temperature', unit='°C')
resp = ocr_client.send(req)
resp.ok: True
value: -16 °C
